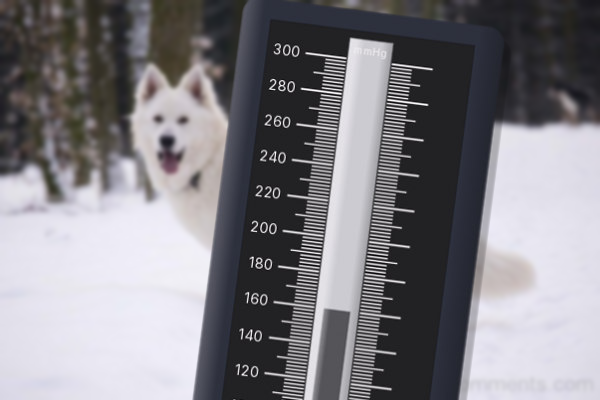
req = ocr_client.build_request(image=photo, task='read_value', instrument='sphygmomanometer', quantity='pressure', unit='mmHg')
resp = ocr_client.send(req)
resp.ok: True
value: 160 mmHg
